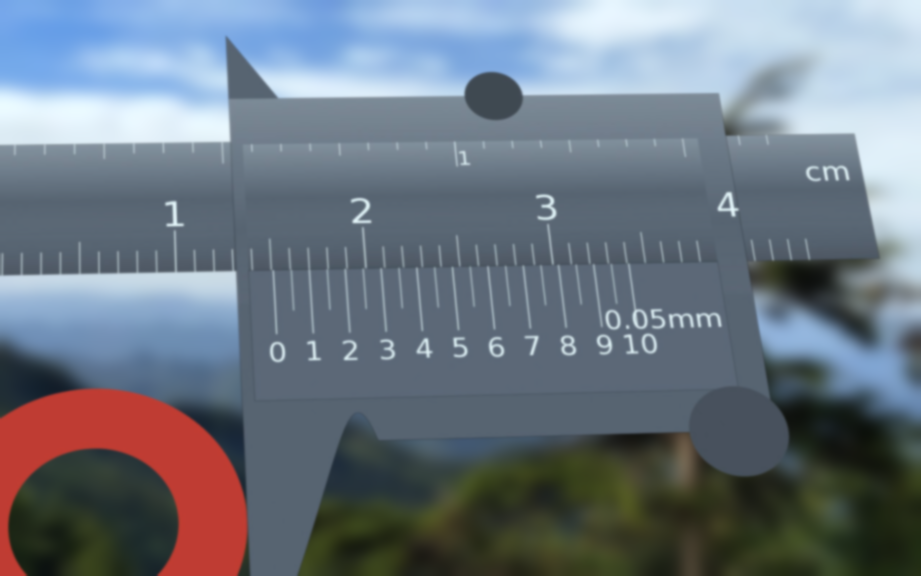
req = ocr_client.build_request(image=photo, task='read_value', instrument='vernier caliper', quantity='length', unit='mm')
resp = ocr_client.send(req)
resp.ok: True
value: 15.1 mm
